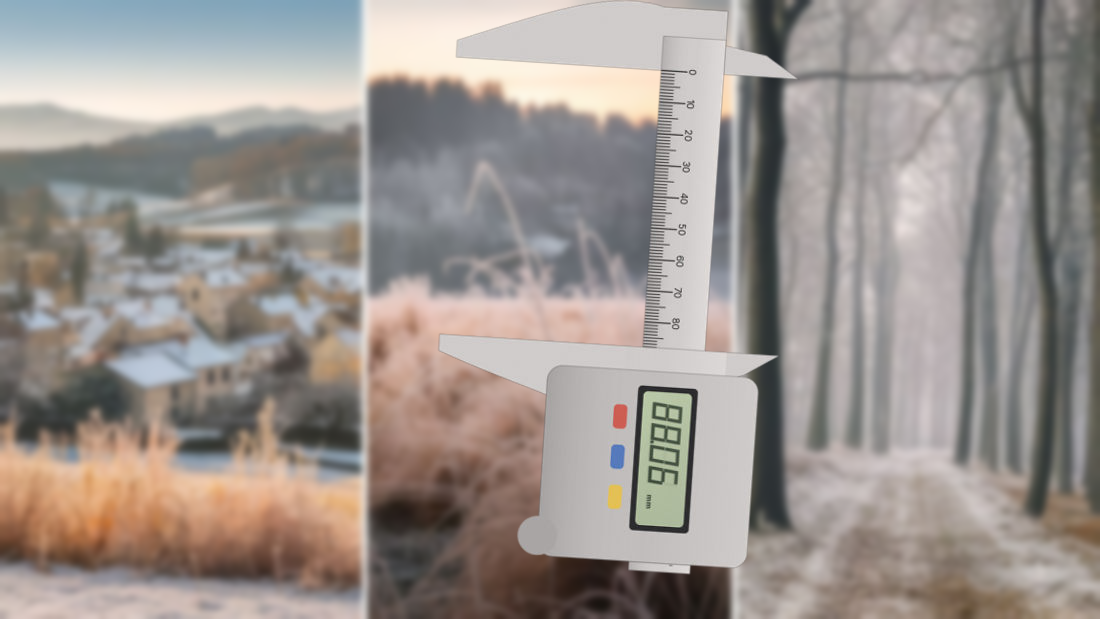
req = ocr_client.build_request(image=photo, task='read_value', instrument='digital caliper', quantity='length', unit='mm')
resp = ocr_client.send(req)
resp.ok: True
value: 88.06 mm
